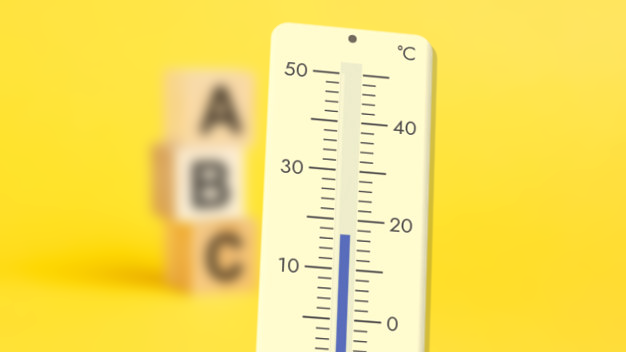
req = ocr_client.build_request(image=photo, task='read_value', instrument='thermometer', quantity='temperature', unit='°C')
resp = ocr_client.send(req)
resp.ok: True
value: 17 °C
